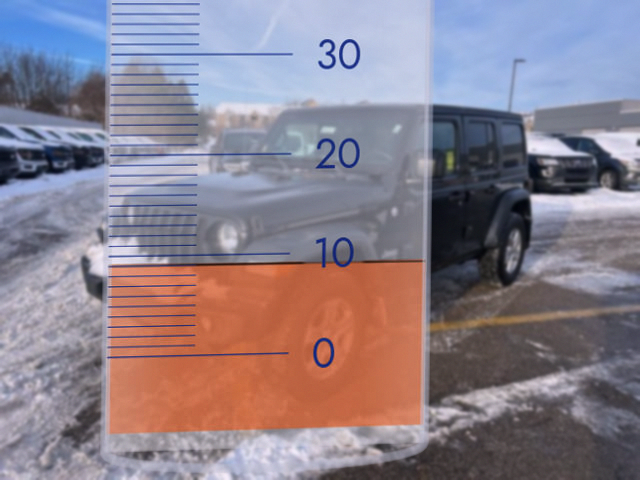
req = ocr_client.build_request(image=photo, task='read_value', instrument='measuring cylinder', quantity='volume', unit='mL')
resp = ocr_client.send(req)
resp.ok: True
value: 9 mL
